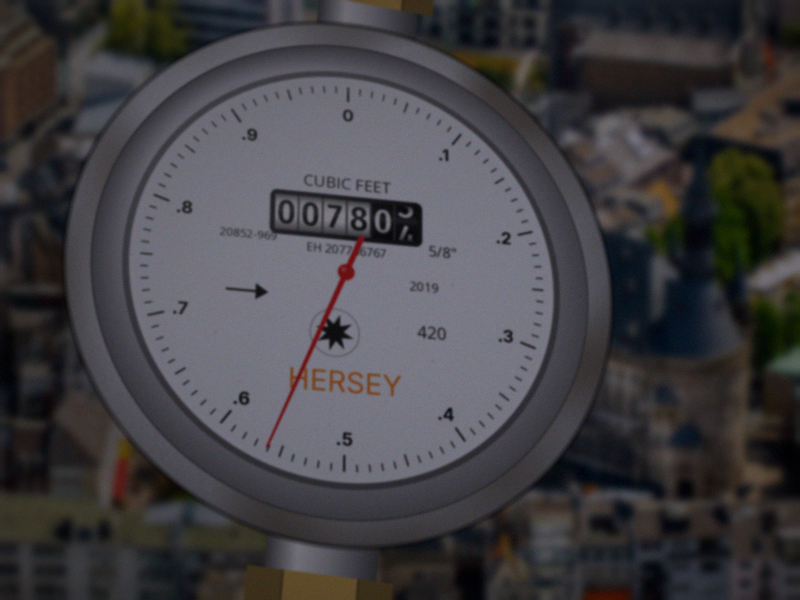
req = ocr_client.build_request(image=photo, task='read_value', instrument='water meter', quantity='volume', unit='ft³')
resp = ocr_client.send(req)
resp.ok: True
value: 7803.56 ft³
